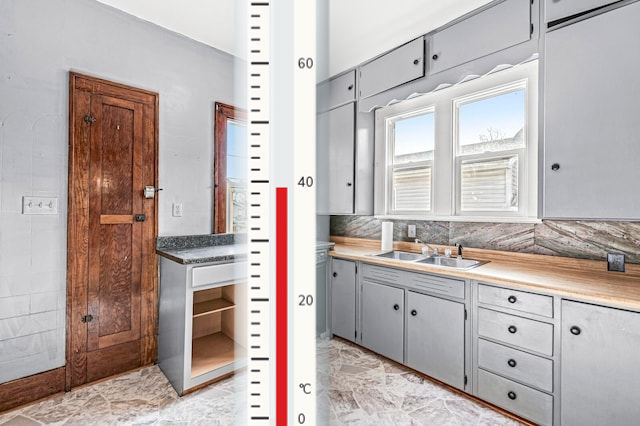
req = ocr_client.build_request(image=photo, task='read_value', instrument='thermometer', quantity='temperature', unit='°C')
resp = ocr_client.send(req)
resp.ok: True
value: 39 °C
